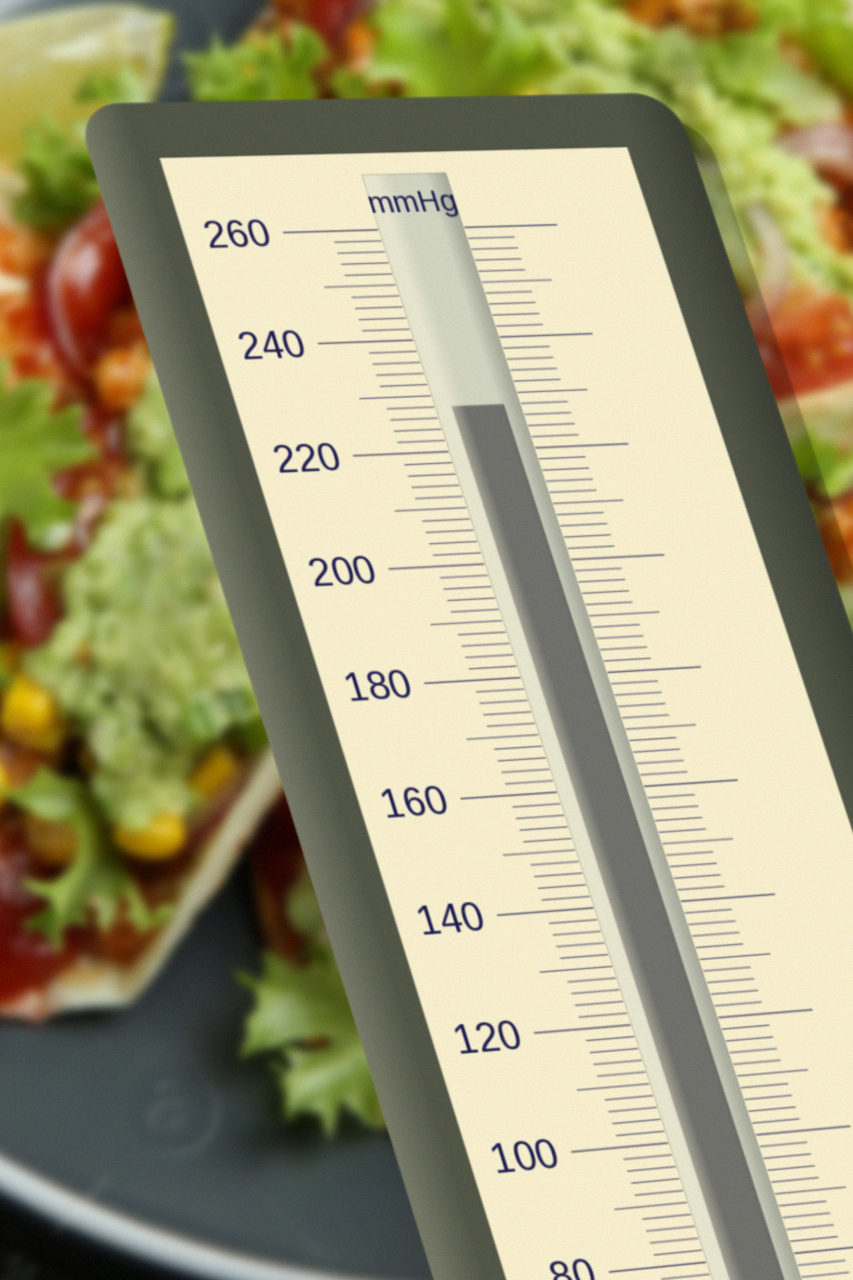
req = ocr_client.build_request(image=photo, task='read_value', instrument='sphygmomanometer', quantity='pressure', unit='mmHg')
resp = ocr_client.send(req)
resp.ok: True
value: 228 mmHg
